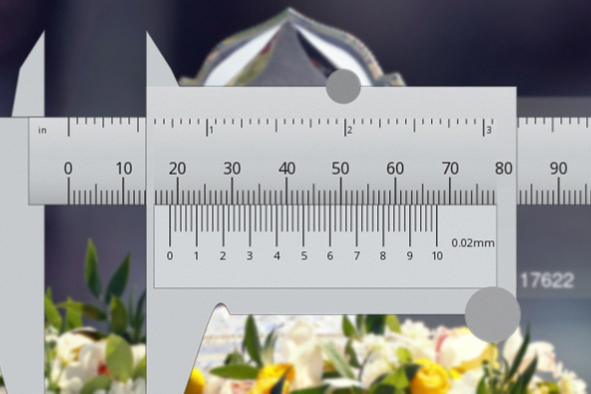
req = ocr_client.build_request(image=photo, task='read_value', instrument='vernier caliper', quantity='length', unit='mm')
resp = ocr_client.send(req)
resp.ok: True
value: 18.6 mm
